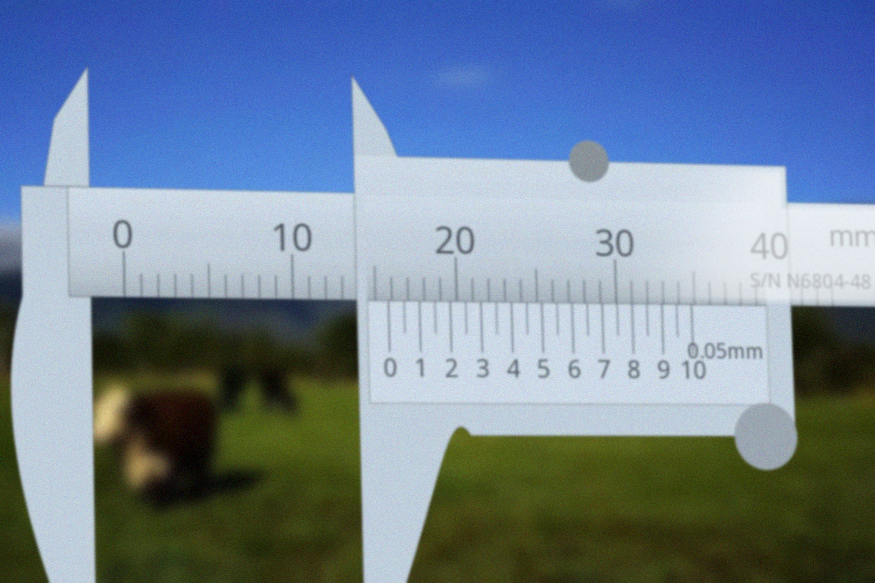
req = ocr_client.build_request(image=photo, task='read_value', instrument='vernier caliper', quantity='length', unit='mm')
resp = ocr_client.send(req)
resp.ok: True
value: 15.8 mm
